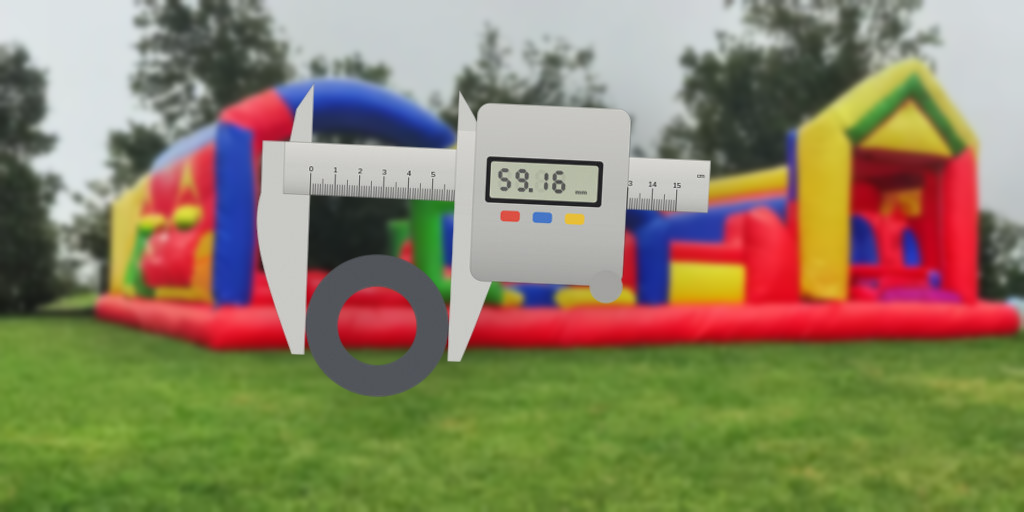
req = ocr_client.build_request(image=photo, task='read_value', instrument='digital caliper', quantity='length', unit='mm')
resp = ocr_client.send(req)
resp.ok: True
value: 59.16 mm
